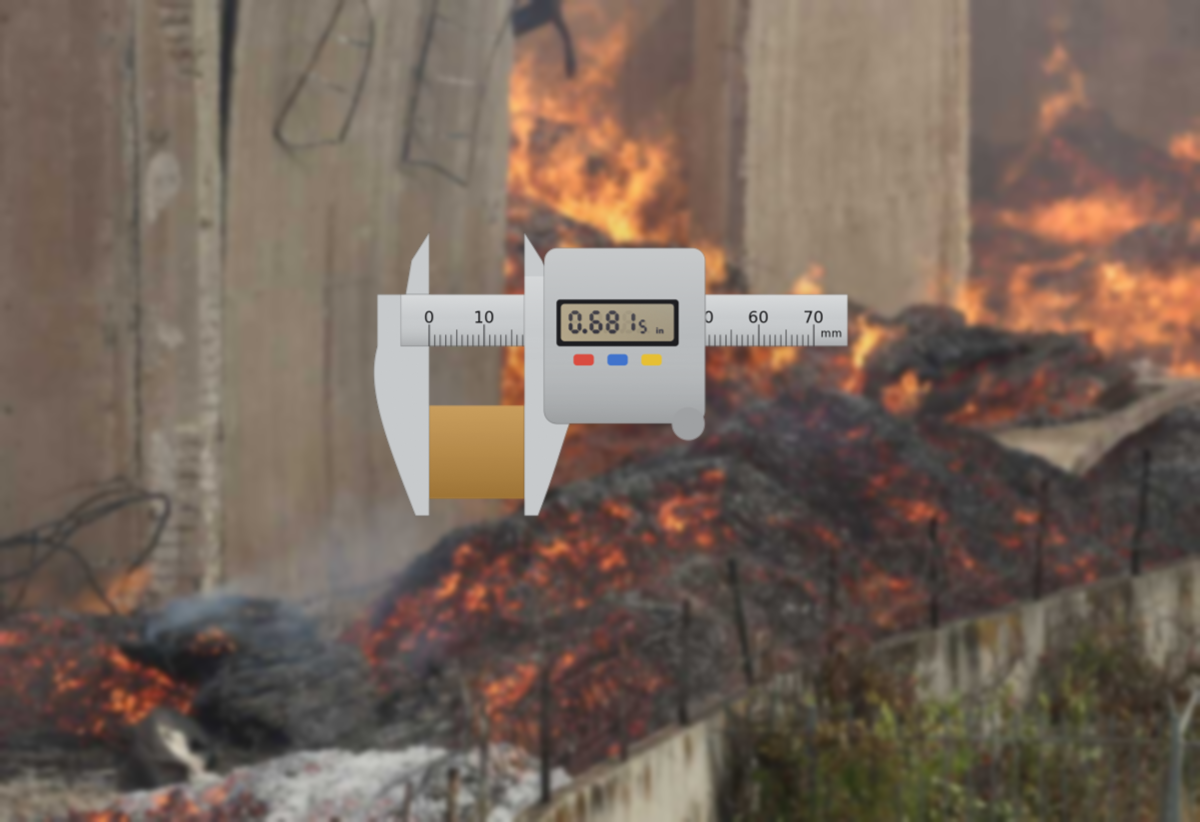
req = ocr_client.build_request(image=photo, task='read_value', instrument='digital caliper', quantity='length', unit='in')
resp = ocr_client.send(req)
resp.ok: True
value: 0.6815 in
